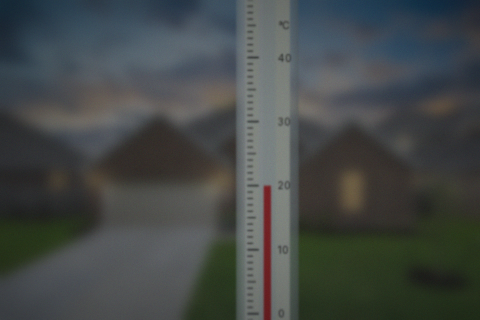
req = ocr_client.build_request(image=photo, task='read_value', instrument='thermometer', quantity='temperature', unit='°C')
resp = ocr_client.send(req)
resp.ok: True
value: 20 °C
